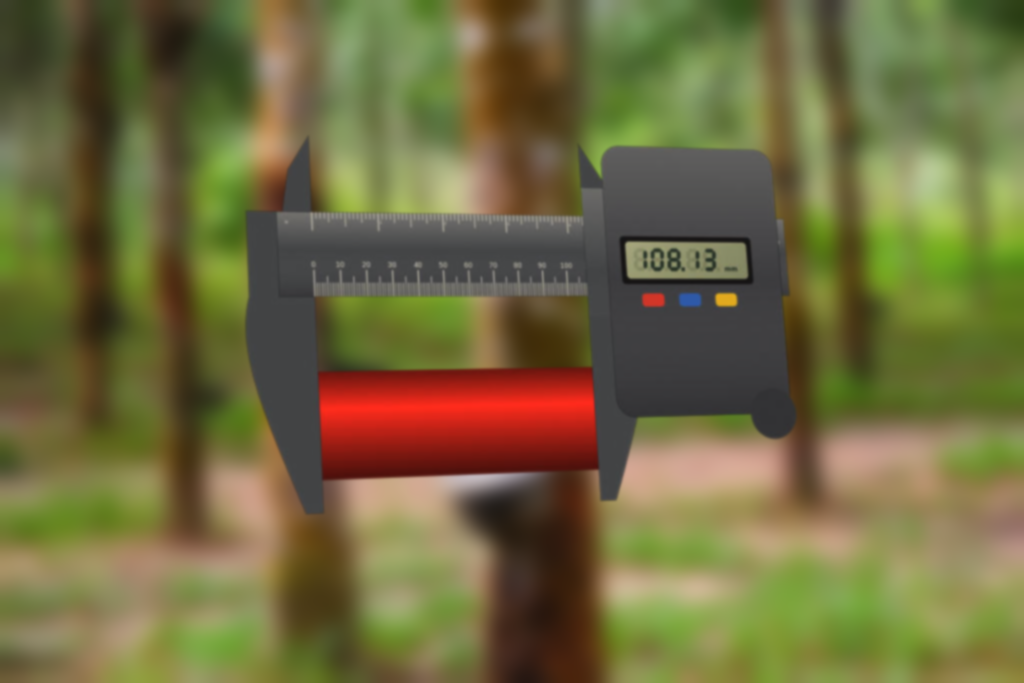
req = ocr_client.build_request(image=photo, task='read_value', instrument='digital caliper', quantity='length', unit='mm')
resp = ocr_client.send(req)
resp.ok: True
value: 108.13 mm
